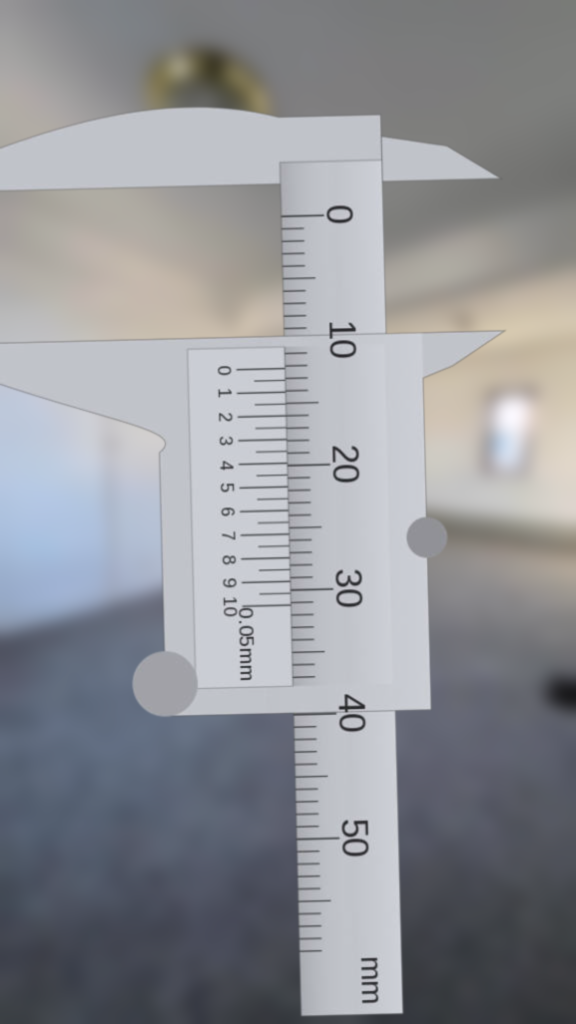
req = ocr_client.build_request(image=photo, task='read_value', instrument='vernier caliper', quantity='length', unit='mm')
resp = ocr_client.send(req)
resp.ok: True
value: 12.2 mm
